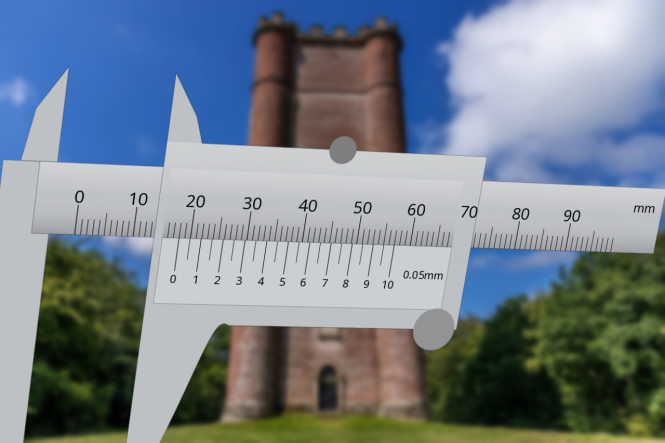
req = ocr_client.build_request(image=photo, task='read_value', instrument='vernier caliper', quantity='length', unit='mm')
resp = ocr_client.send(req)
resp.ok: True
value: 18.0 mm
